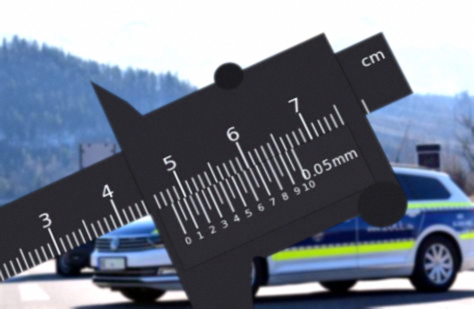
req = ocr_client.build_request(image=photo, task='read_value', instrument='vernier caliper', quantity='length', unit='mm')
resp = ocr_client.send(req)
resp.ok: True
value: 47.8 mm
